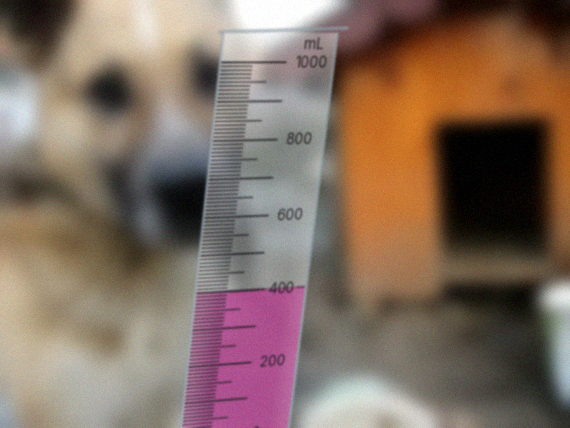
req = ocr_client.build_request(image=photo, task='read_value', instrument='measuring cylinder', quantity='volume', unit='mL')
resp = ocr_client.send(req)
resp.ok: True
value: 400 mL
